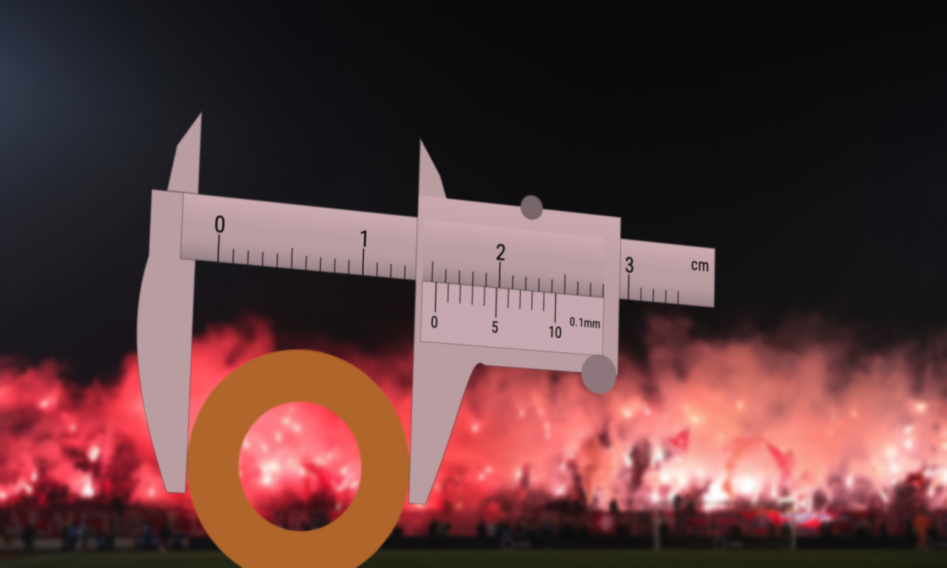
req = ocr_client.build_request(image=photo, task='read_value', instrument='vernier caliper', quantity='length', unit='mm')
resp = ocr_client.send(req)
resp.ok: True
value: 15.3 mm
